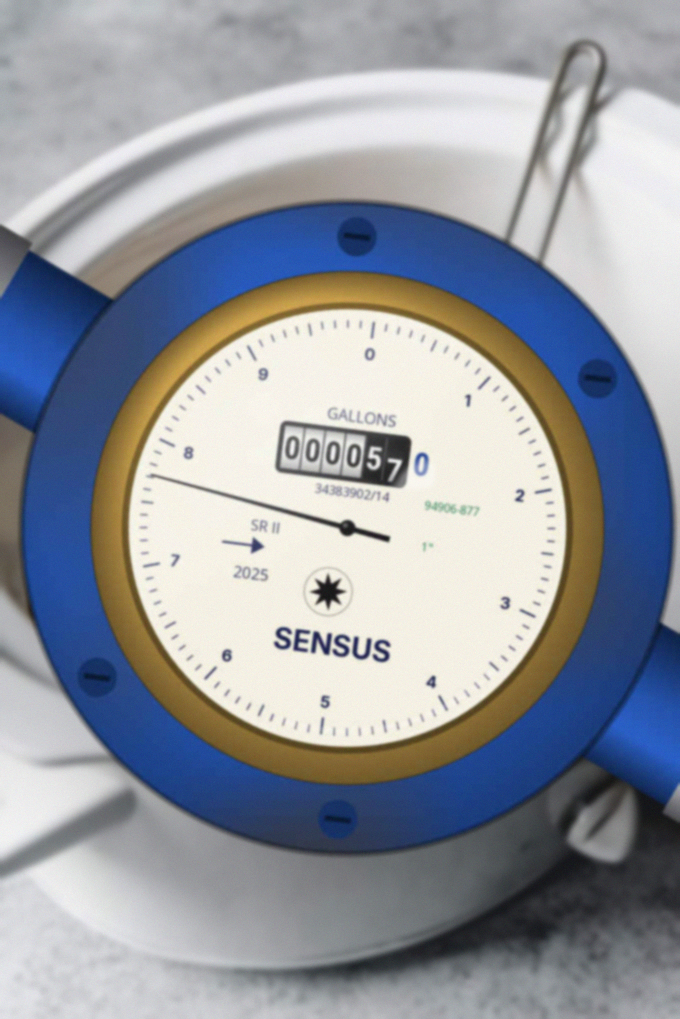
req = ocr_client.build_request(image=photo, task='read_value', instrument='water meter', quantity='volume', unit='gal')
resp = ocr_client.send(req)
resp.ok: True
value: 567.7 gal
